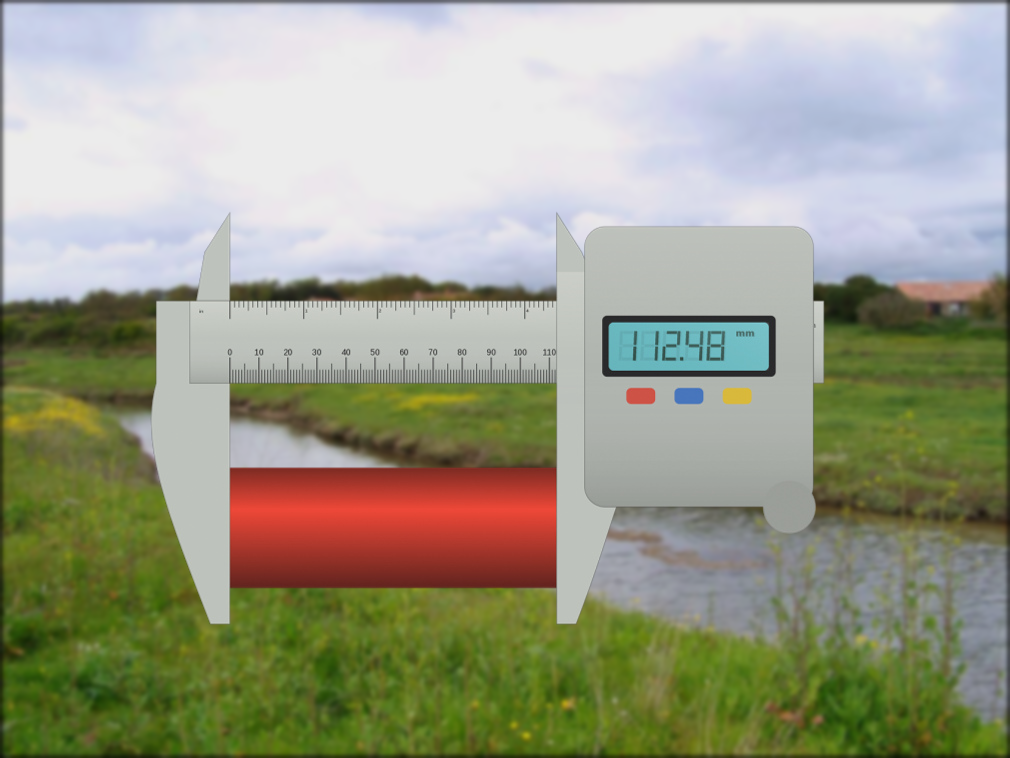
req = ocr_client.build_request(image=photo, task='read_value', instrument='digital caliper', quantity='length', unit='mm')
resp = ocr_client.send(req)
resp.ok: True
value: 112.48 mm
